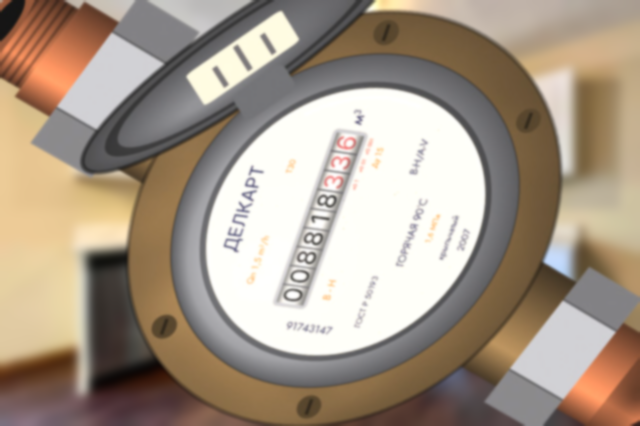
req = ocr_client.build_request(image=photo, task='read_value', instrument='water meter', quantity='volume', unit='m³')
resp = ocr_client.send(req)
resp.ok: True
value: 8818.336 m³
